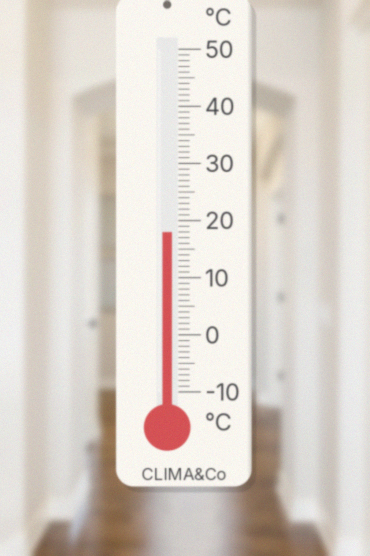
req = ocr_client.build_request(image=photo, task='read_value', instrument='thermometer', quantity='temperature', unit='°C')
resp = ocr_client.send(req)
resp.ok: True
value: 18 °C
